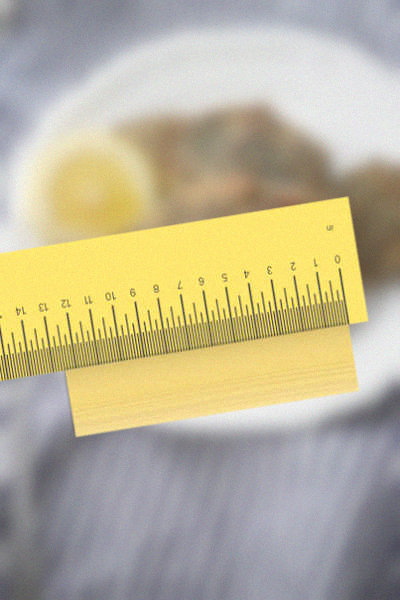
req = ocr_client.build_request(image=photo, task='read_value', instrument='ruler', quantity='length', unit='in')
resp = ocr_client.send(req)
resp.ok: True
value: 12.5 in
